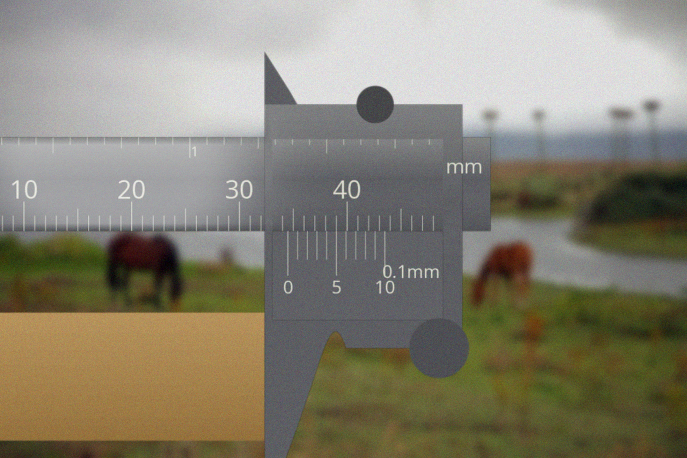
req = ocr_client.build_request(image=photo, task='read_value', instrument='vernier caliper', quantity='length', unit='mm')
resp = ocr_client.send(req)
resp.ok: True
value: 34.5 mm
